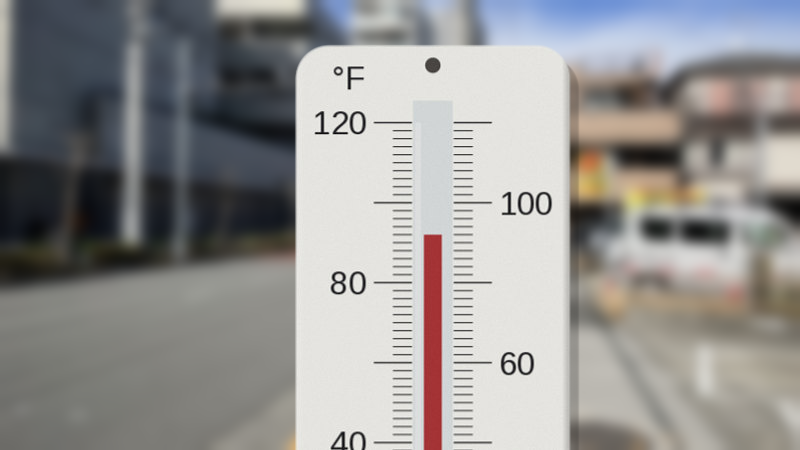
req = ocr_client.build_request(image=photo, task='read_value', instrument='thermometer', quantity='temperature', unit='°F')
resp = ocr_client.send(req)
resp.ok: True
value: 92 °F
